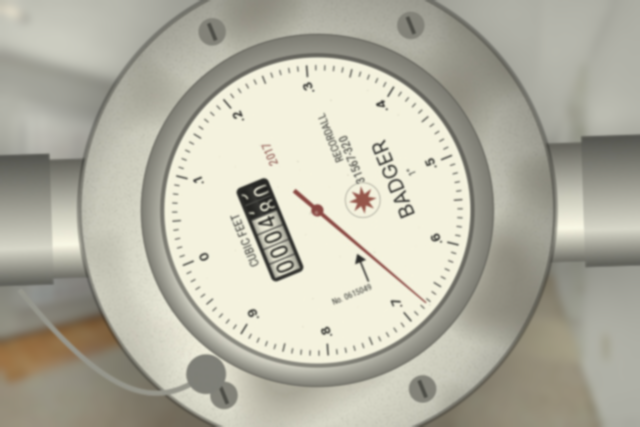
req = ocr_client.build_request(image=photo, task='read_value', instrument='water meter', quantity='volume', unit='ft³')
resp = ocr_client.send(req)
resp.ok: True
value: 479.67 ft³
